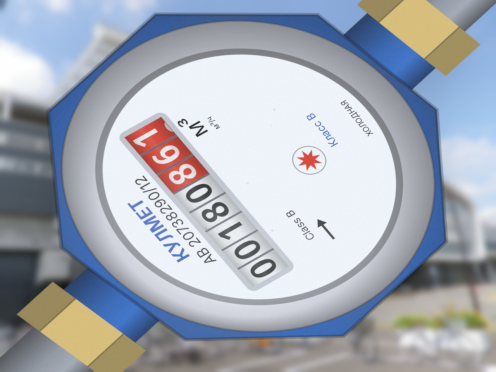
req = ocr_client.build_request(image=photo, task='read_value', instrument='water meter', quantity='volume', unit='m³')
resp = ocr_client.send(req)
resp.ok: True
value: 180.861 m³
